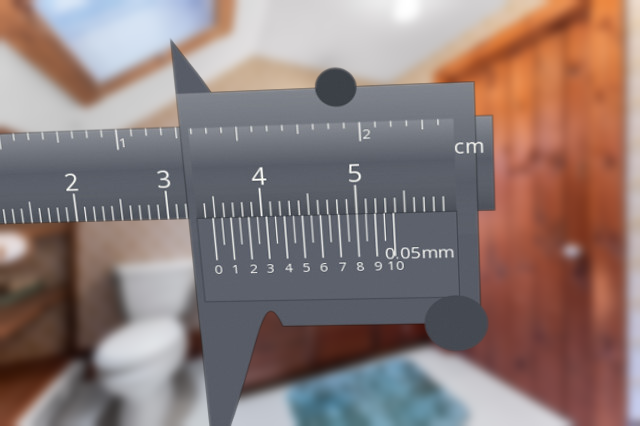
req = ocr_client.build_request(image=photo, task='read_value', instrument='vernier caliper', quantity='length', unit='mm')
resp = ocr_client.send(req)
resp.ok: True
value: 34.8 mm
